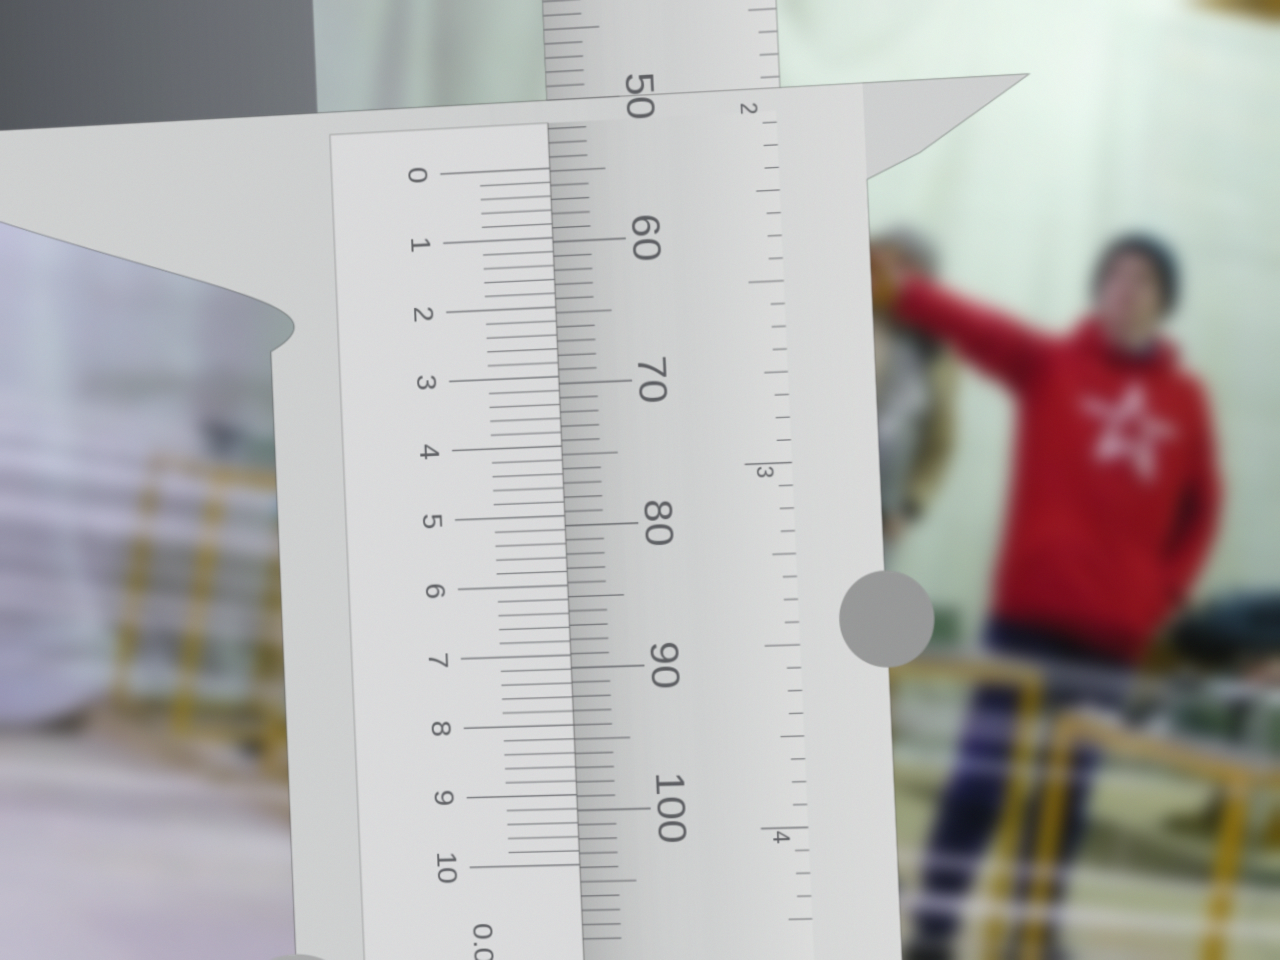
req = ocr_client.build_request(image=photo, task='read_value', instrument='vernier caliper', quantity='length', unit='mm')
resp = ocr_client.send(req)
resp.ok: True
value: 54.8 mm
